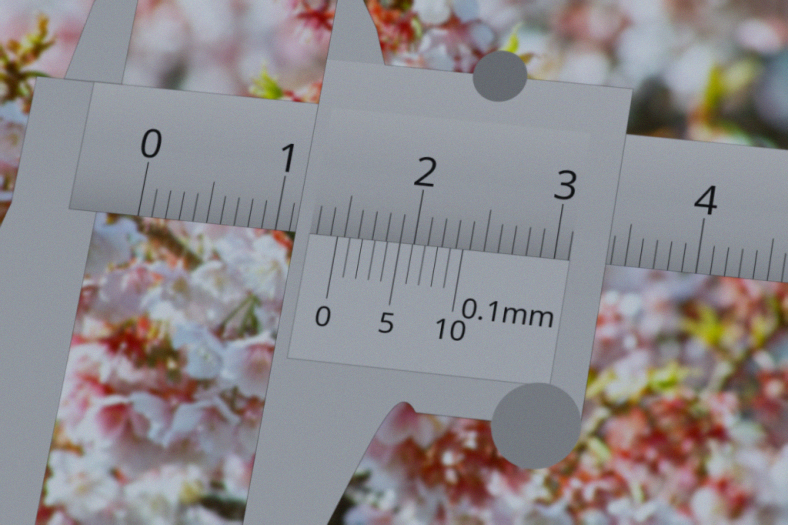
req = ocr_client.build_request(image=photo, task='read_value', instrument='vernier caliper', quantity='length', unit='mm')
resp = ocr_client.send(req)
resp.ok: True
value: 14.5 mm
